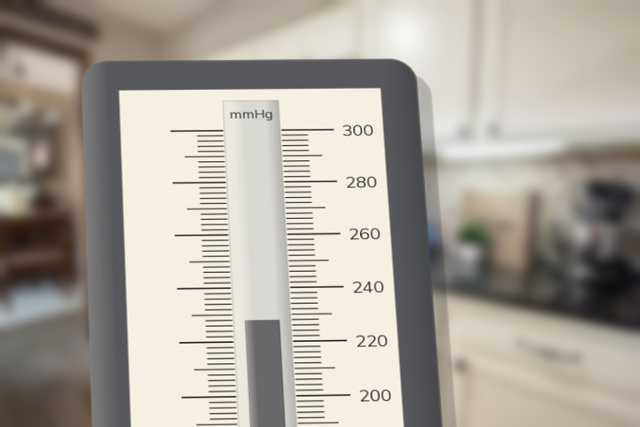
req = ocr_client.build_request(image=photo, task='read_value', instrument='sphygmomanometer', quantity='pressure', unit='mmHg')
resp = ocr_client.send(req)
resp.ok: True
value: 228 mmHg
